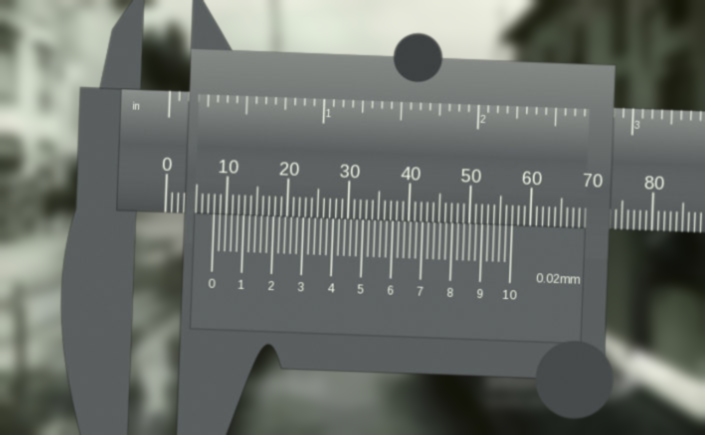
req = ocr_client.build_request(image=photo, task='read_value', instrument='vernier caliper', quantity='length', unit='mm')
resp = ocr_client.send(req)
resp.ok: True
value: 8.0 mm
